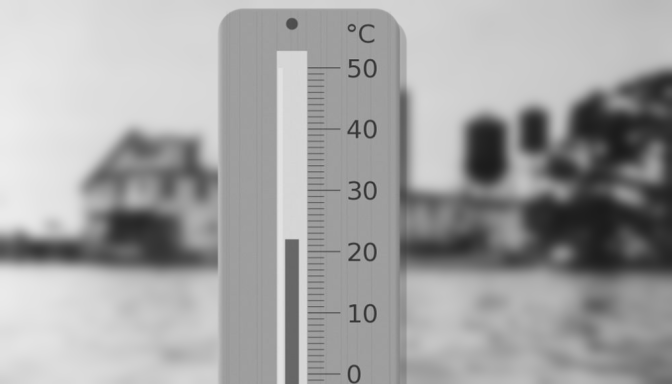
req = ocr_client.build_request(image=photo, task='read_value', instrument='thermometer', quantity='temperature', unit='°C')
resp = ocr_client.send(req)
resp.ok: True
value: 22 °C
